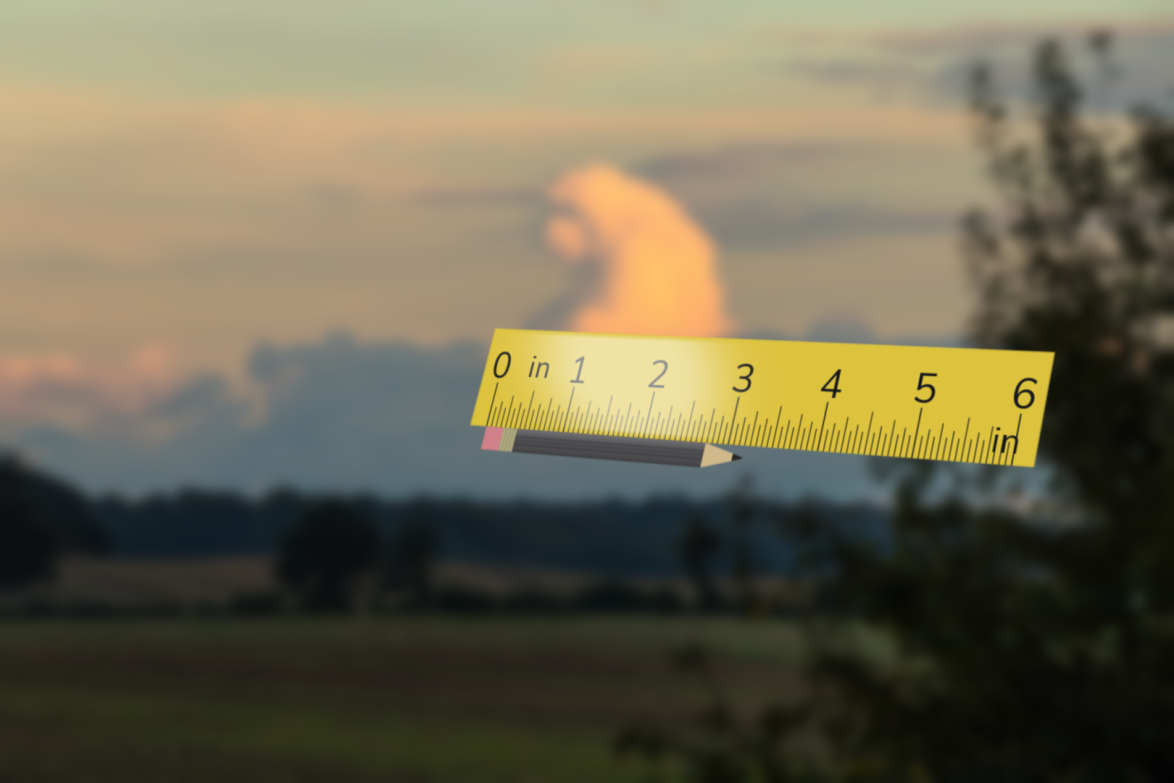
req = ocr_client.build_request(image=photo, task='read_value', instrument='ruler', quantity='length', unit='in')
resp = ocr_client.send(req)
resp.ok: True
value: 3.1875 in
